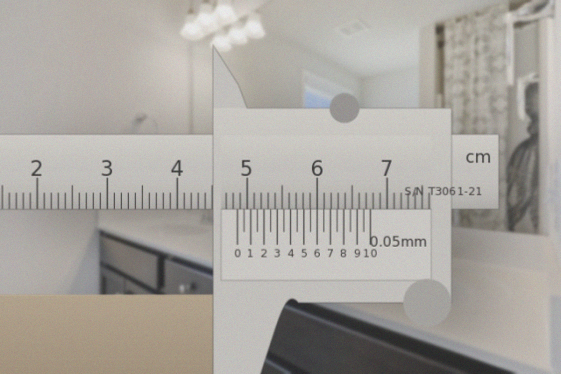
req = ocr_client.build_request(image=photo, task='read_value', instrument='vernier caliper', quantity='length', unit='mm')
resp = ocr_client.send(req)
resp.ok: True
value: 48.6 mm
